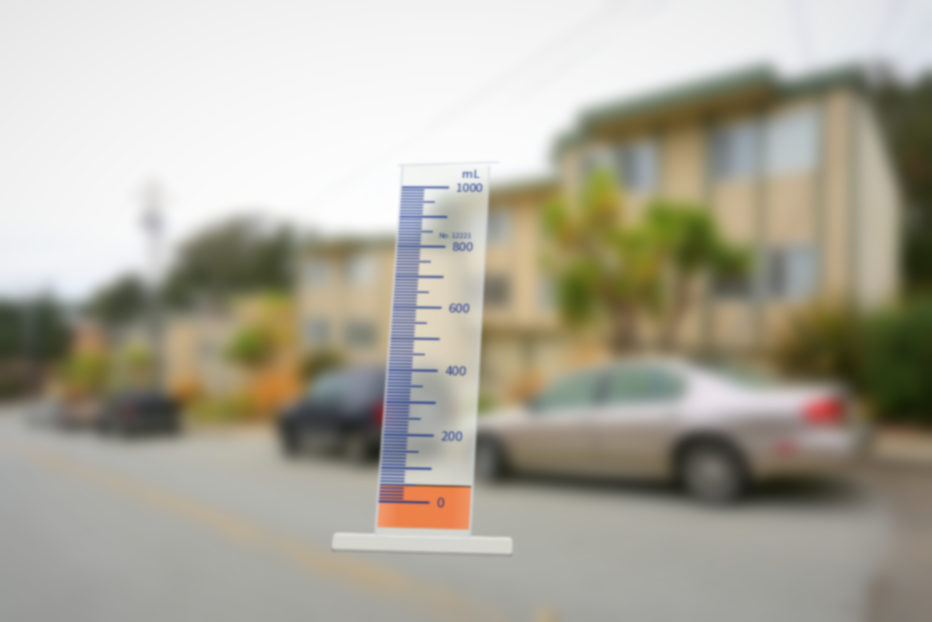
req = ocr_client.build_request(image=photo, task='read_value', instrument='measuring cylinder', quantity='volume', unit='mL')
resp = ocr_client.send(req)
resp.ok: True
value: 50 mL
